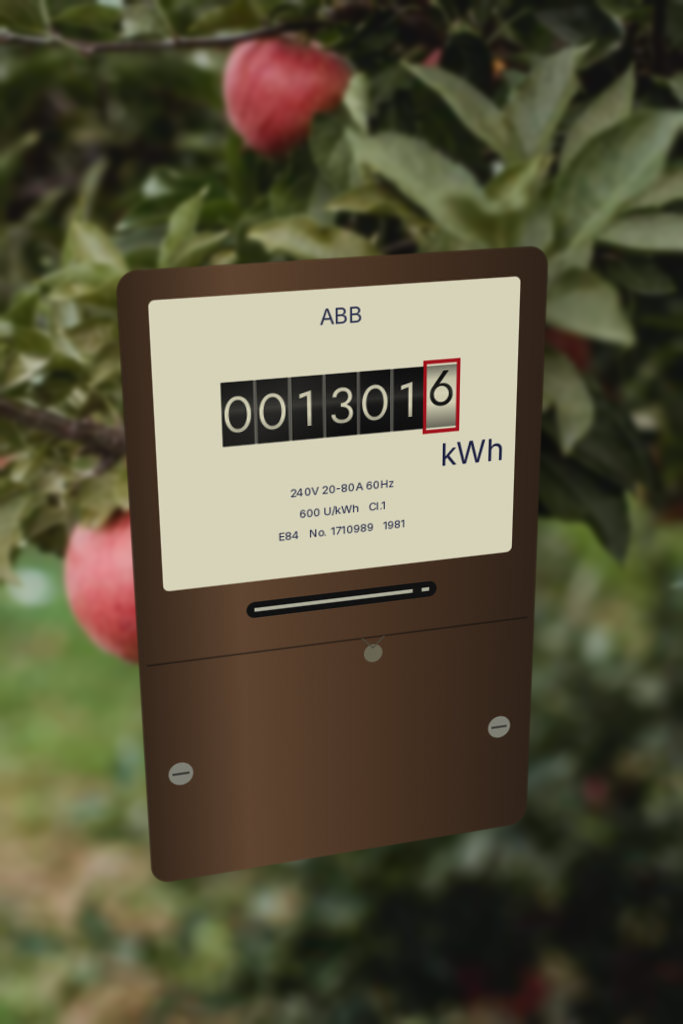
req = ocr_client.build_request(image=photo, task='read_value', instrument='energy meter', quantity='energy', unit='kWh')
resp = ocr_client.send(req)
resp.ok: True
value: 1301.6 kWh
